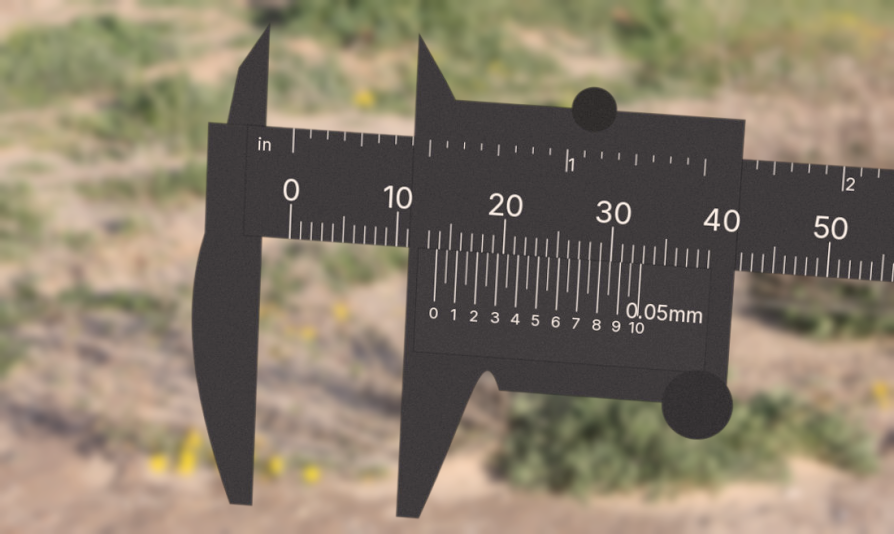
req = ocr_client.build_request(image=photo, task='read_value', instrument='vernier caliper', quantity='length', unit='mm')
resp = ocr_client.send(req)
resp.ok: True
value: 13.8 mm
